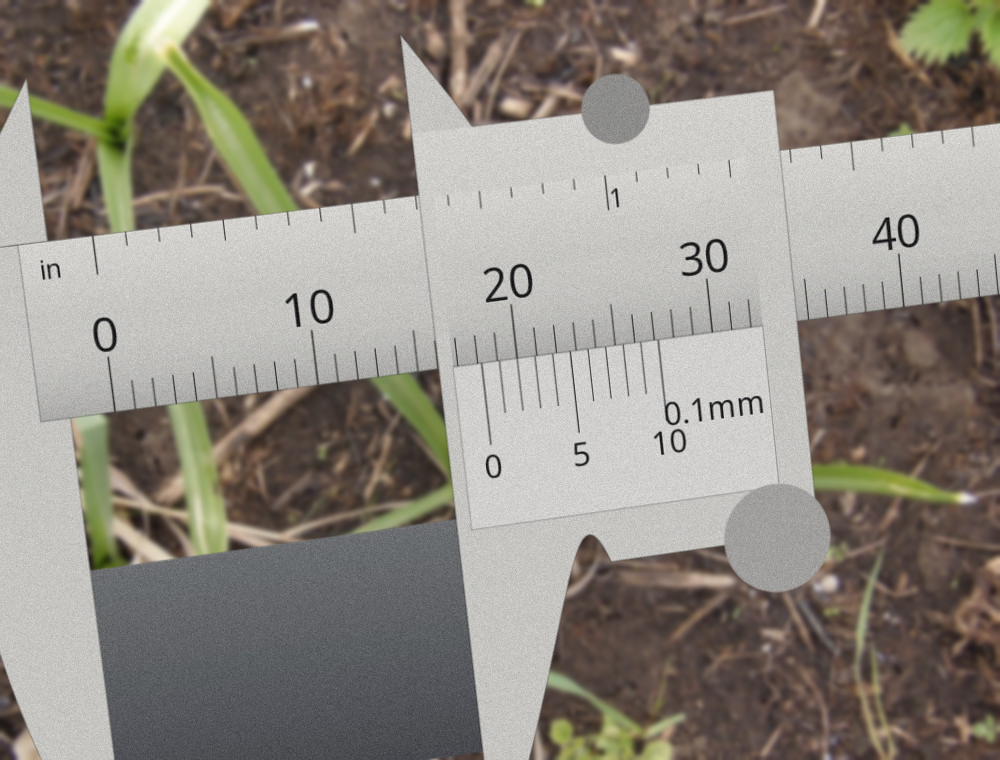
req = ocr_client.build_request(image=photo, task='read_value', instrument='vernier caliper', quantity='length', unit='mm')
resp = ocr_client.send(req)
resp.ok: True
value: 18.2 mm
